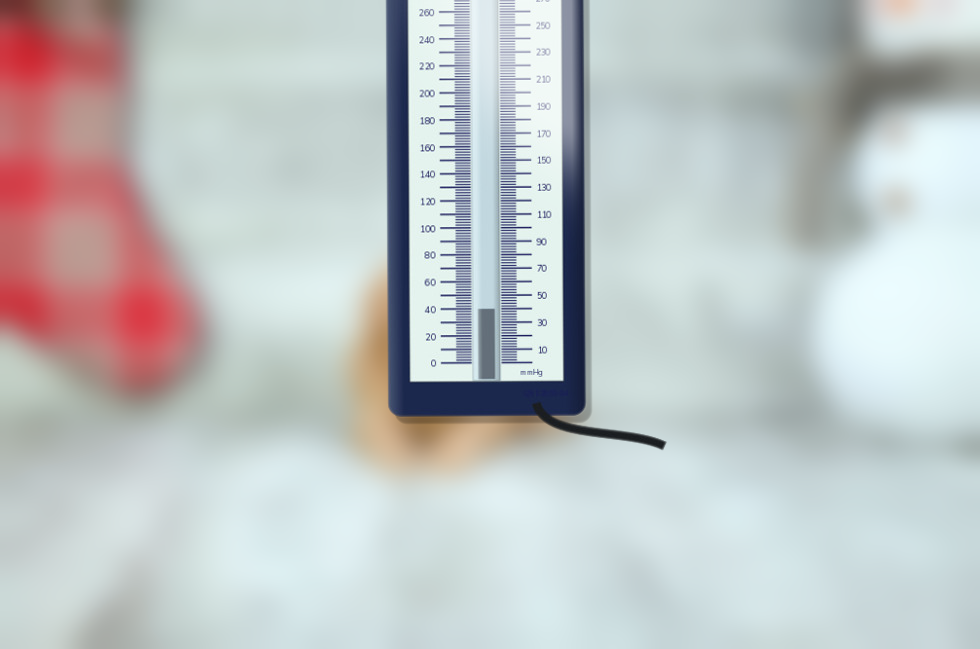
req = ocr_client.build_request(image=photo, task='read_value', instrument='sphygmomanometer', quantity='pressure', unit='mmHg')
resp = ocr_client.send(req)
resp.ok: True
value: 40 mmHg
